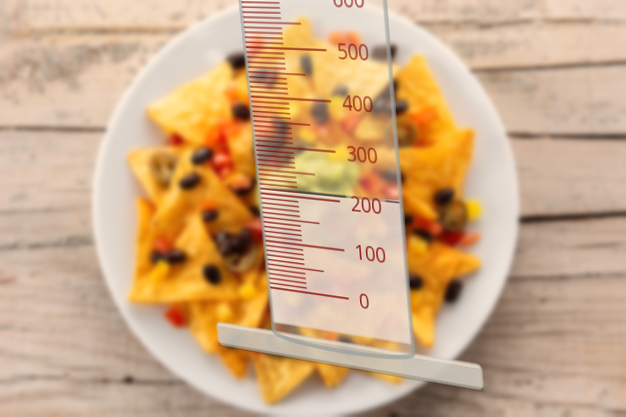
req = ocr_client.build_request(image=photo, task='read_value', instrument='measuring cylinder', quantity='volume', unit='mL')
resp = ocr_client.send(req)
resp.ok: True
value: 210 mL
